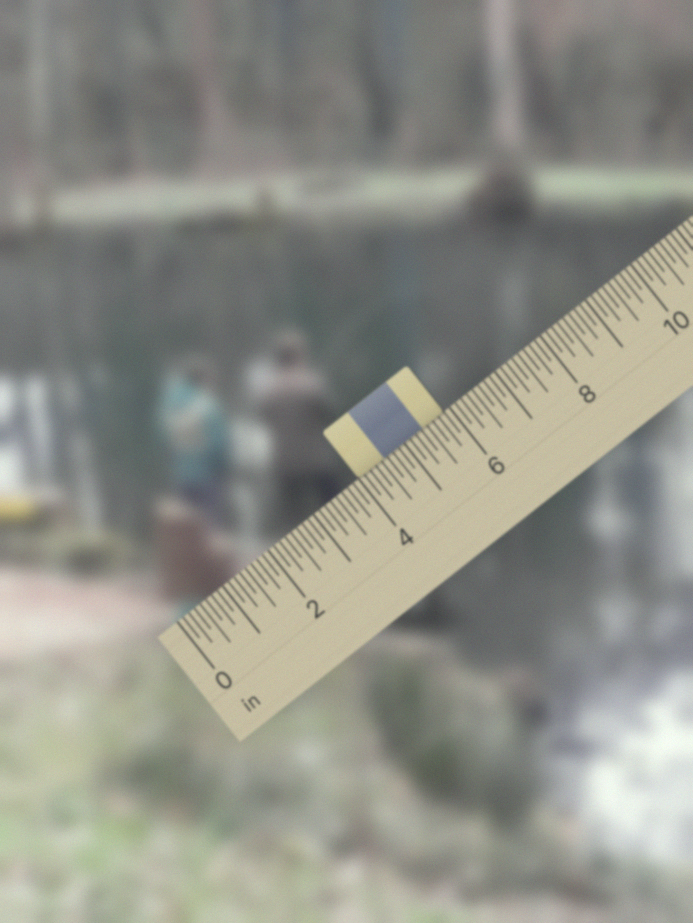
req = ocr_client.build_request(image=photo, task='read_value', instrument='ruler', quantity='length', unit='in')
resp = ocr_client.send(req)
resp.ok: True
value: 1.875 in
